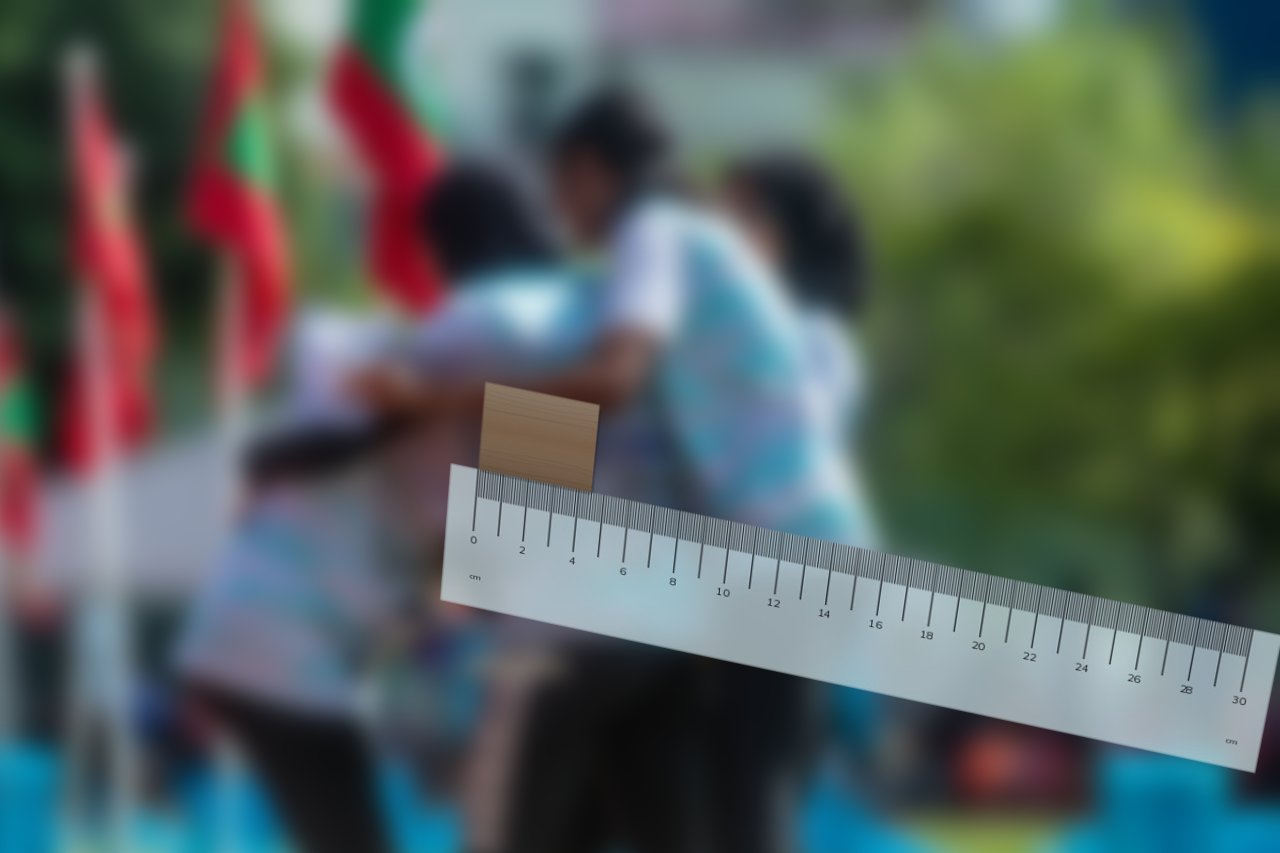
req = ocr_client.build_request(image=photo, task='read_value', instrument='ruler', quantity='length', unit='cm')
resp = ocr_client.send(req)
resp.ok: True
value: 4.5 cm
